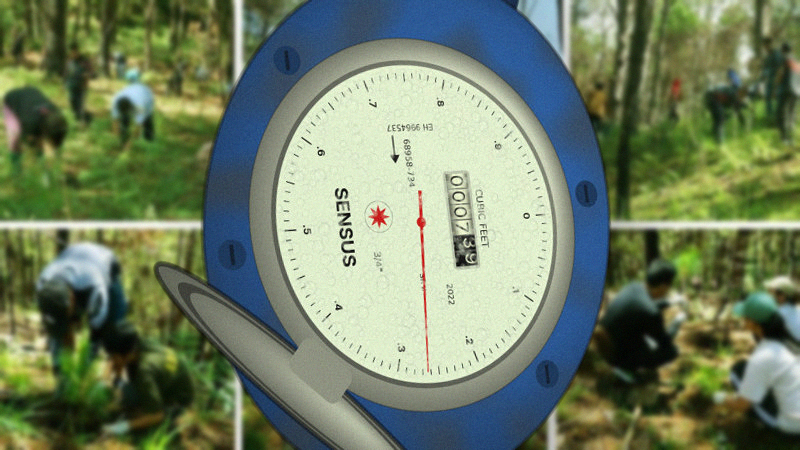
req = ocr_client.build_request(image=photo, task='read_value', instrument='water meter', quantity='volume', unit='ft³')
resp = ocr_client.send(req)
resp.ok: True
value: 739.26 ft³
